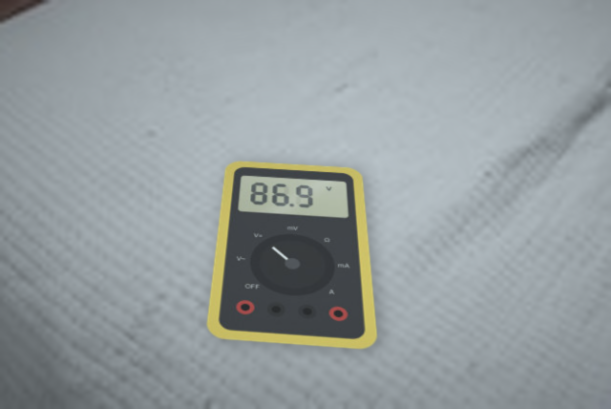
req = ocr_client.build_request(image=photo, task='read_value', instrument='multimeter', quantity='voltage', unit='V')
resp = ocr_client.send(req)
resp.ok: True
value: 86.9 V
